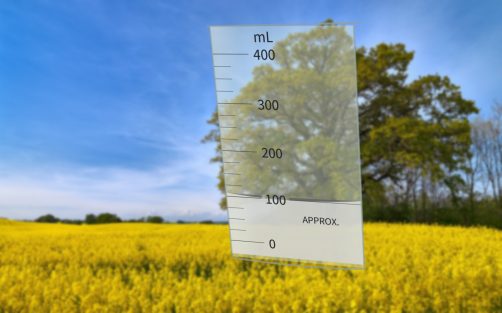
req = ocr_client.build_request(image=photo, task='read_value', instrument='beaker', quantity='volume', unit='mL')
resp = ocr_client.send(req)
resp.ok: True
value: 100 mL
